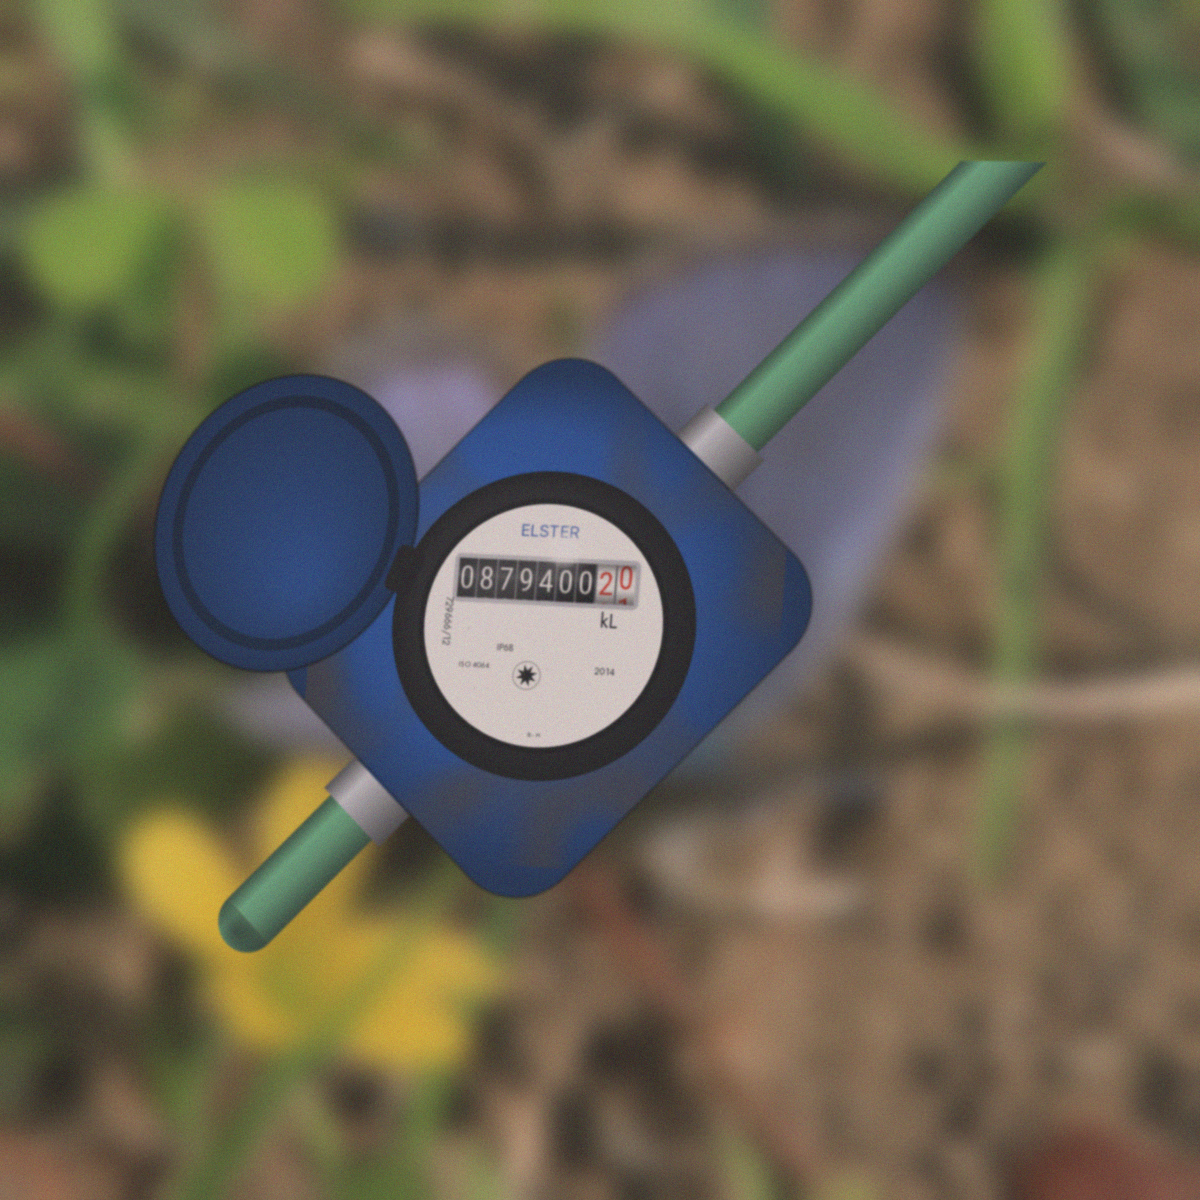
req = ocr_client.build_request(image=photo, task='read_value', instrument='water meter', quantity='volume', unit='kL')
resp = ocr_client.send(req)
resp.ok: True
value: 879400.20 kL
